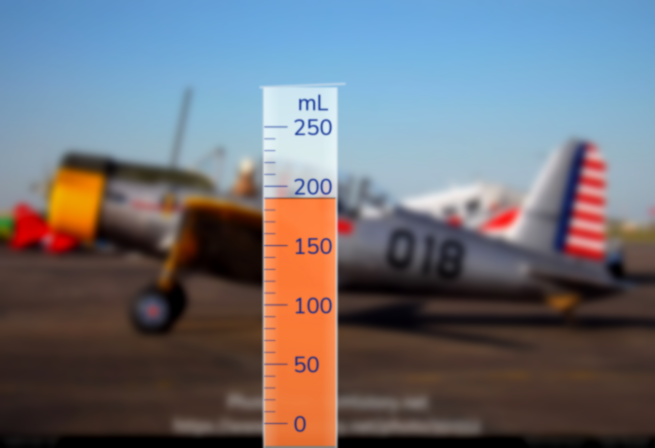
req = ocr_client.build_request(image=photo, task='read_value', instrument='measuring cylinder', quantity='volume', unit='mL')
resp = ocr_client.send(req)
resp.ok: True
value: 190 mL
